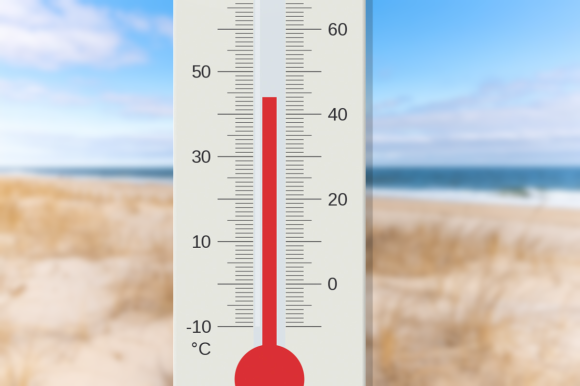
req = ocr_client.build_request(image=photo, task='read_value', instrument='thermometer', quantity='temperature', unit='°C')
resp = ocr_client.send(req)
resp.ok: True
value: 44 °C
